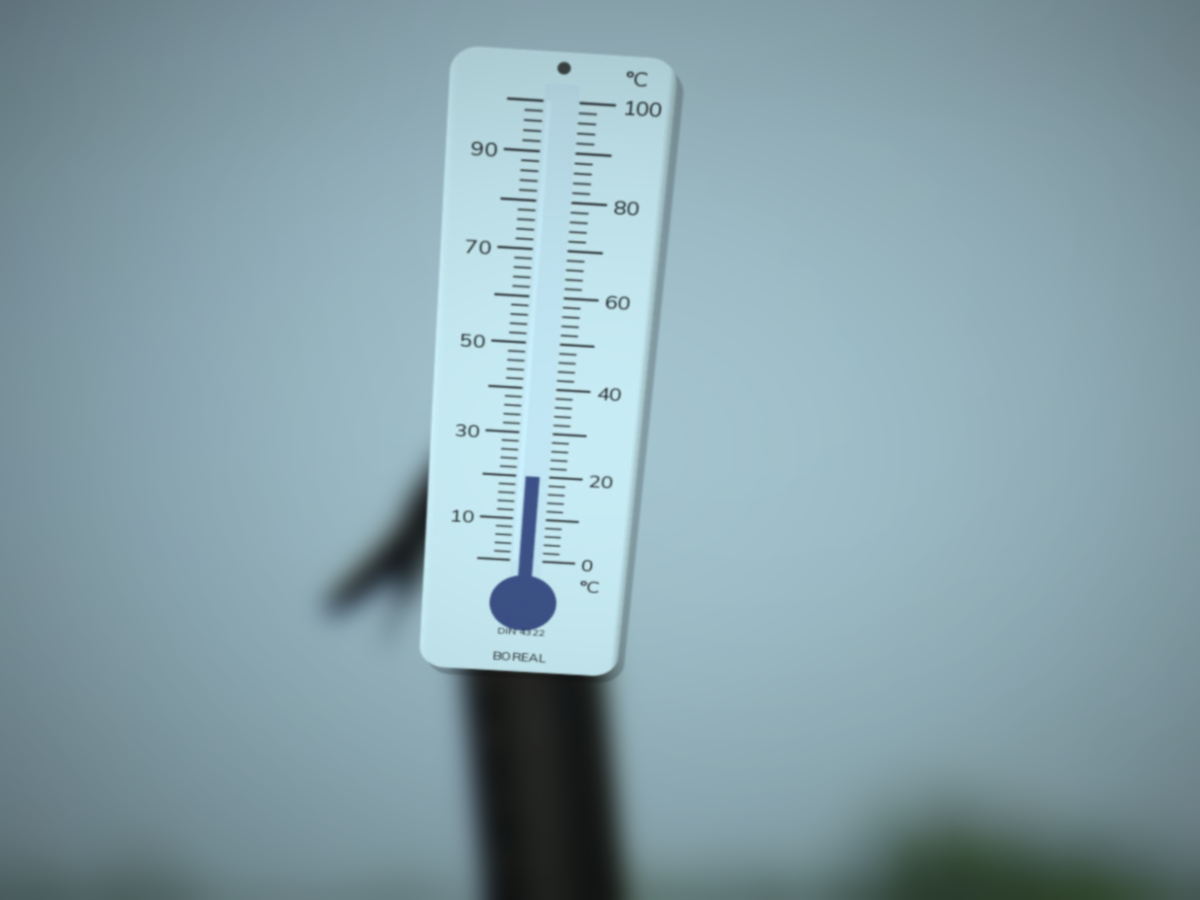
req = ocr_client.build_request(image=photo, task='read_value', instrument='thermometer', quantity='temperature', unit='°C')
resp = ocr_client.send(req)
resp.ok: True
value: 20 °C
